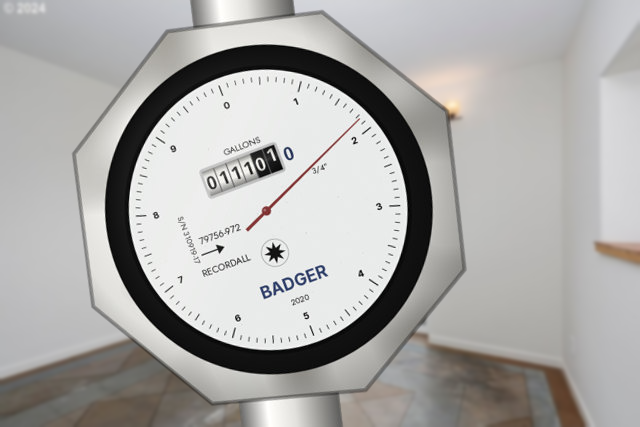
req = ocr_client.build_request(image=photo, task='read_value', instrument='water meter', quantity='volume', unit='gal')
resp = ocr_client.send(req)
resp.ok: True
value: 111011.8 gal
